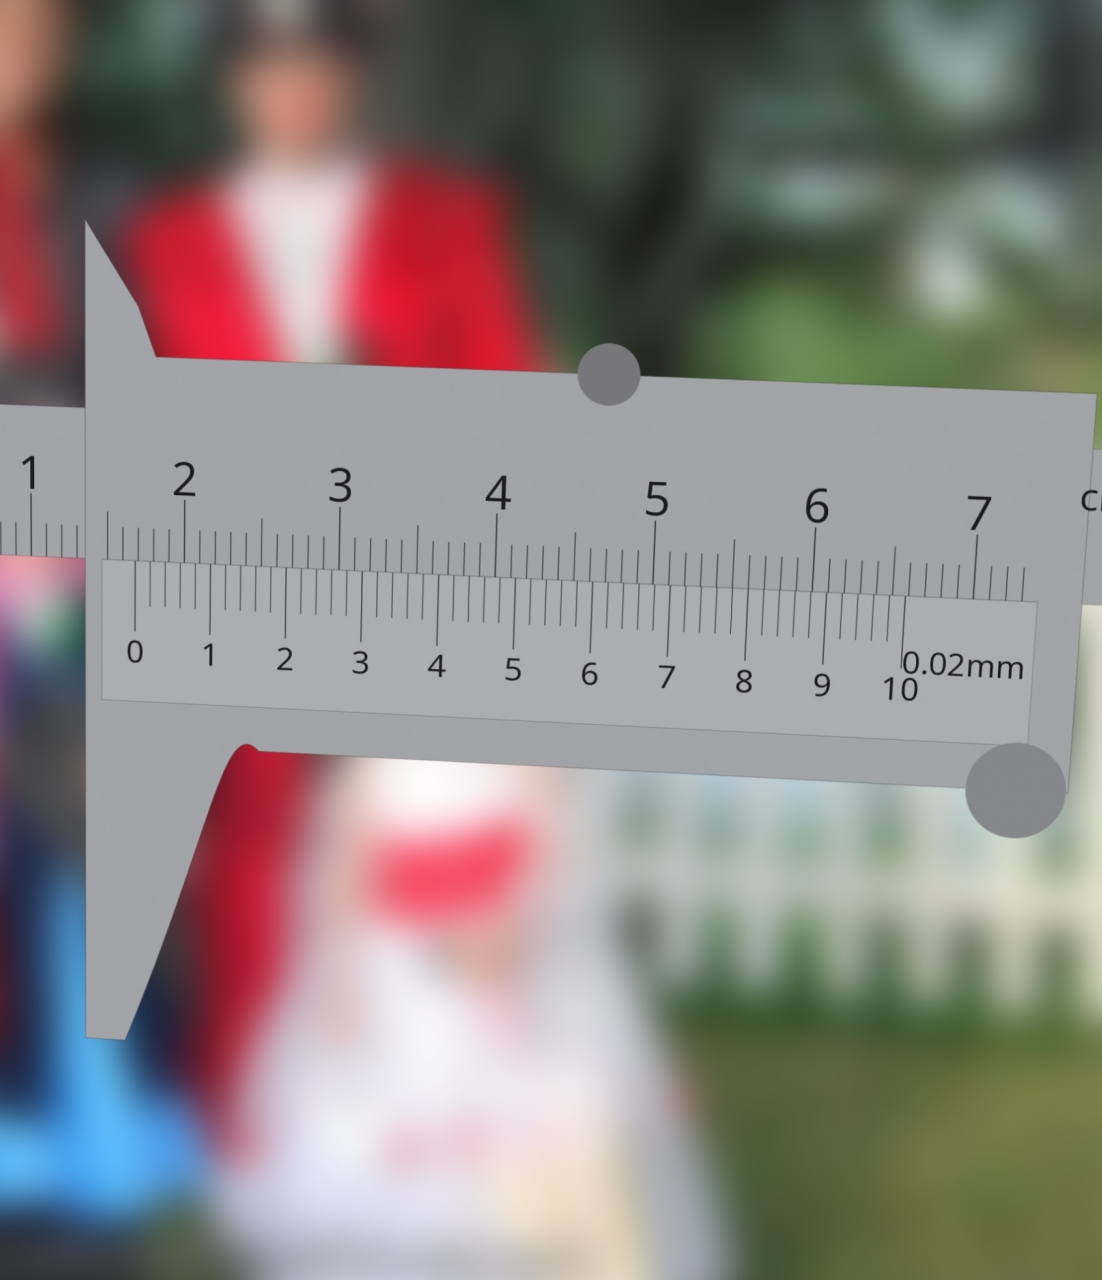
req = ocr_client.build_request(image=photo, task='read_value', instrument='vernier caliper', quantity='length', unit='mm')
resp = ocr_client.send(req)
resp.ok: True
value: 16.8 mm
